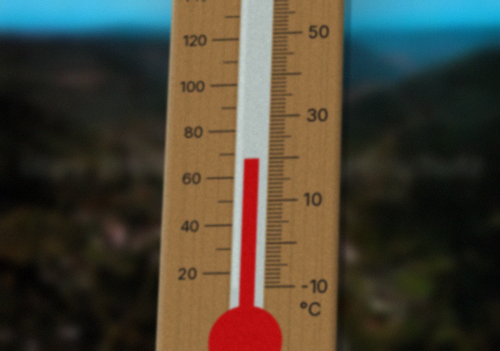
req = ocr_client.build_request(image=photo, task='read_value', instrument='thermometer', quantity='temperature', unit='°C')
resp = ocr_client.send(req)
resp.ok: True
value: 20 °C
